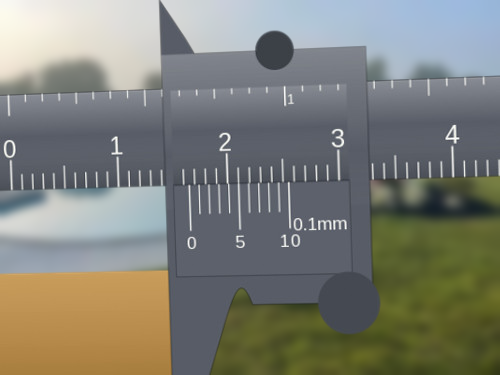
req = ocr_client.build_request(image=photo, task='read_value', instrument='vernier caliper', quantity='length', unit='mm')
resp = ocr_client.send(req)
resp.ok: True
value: 16.5 mm
